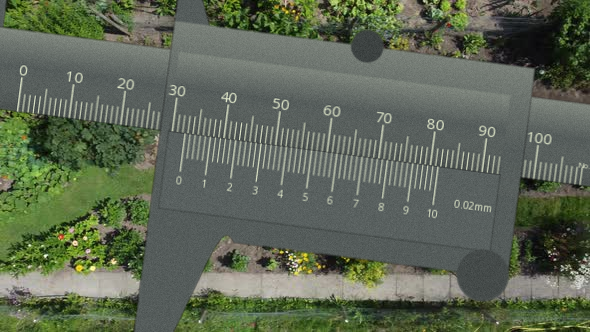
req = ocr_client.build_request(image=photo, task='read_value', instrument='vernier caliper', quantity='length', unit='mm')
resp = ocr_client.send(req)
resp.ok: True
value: 32.5 mm
